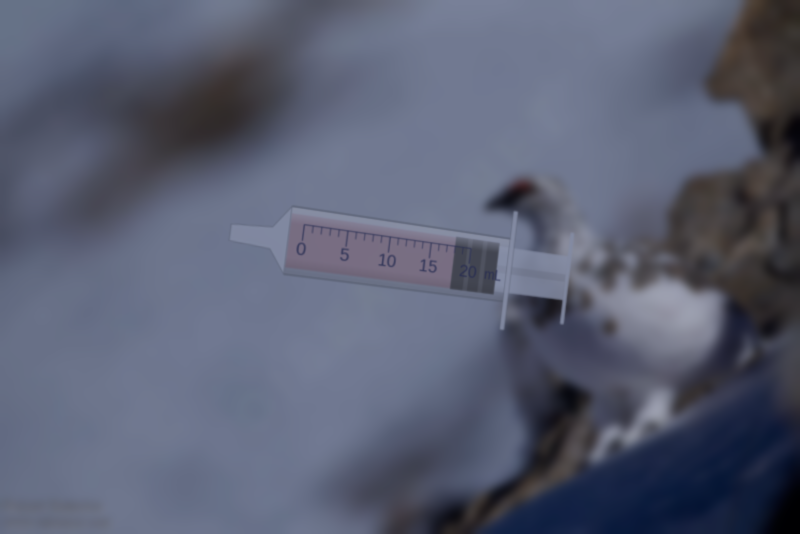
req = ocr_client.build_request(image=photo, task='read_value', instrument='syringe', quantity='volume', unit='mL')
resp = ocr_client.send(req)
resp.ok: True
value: 18 mL
